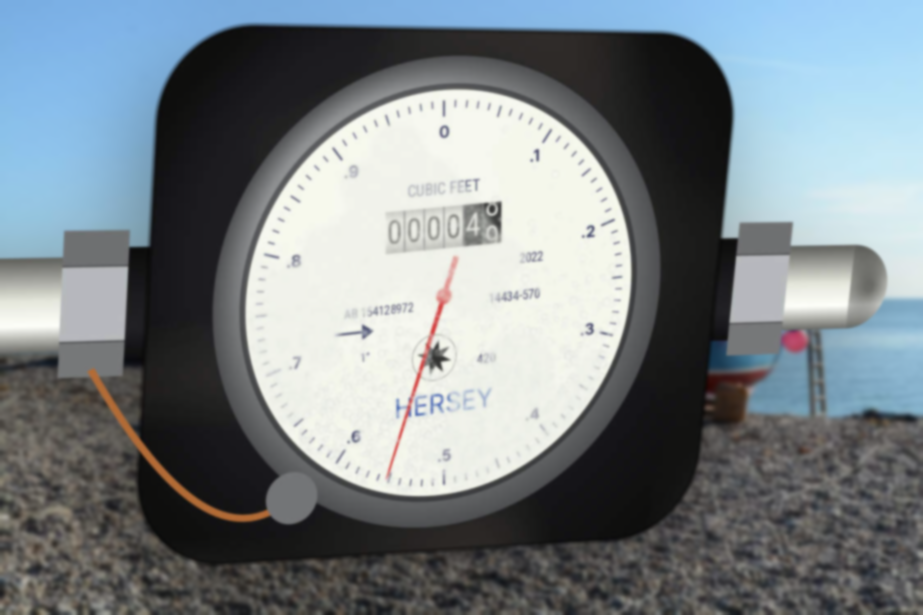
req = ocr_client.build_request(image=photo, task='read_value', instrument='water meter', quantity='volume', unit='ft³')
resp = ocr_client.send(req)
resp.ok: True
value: 48.55 ft³
